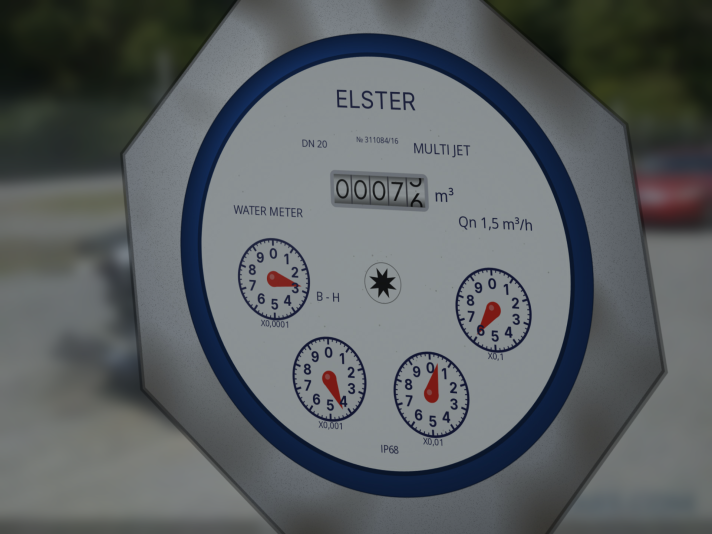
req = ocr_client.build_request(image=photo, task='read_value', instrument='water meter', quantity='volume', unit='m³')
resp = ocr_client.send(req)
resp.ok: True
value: 75.6042 m³
